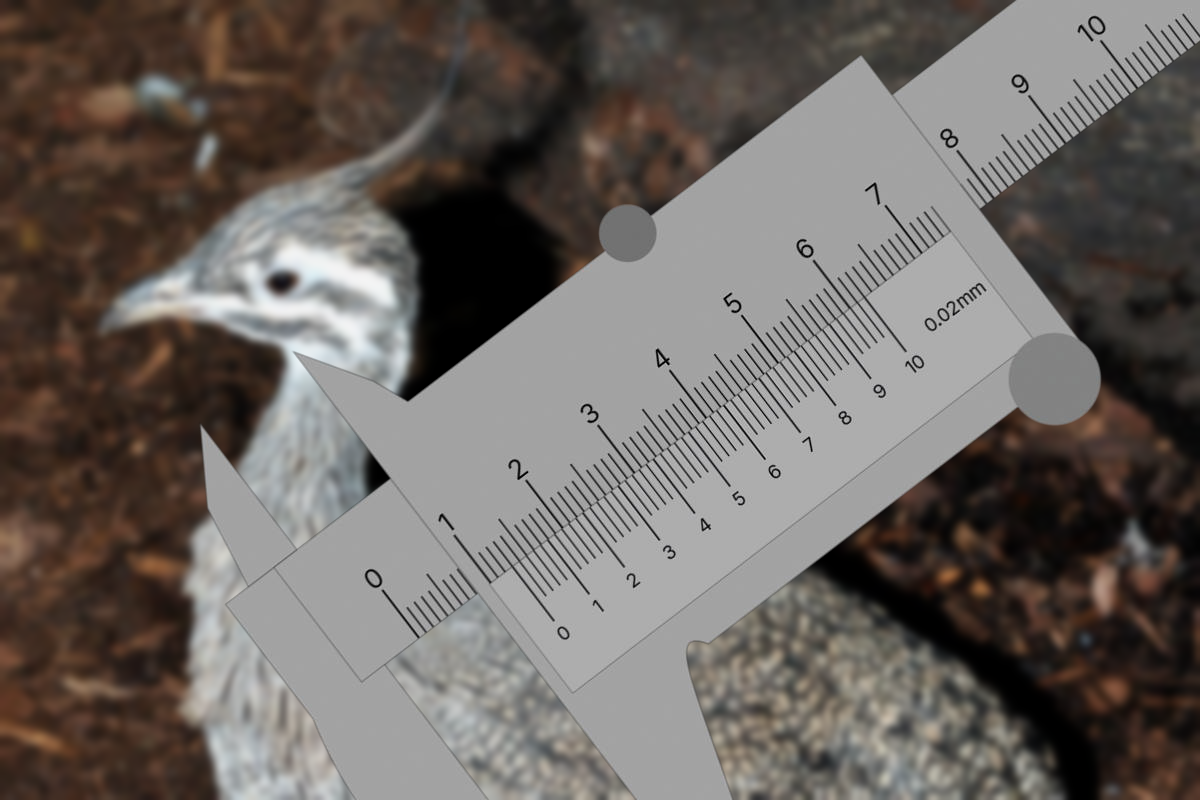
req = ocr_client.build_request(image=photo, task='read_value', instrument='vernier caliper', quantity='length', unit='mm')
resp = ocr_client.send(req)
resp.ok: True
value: 13.0 mm
